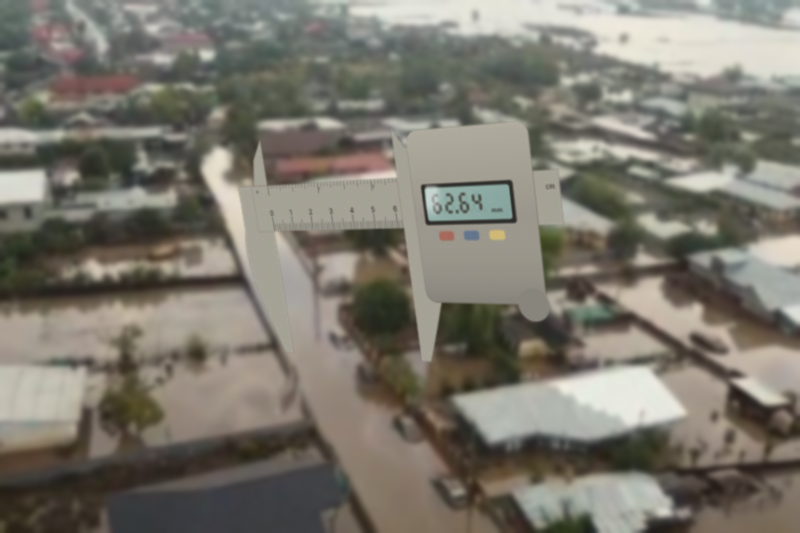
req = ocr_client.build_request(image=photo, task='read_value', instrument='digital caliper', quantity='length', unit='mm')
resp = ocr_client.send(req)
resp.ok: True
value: 62.64 mm
